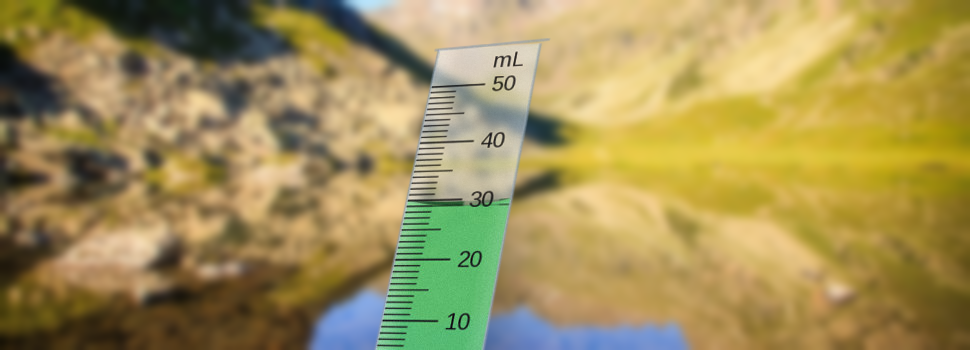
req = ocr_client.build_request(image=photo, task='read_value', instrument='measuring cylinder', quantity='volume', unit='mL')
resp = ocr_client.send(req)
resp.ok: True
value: 29 mL
